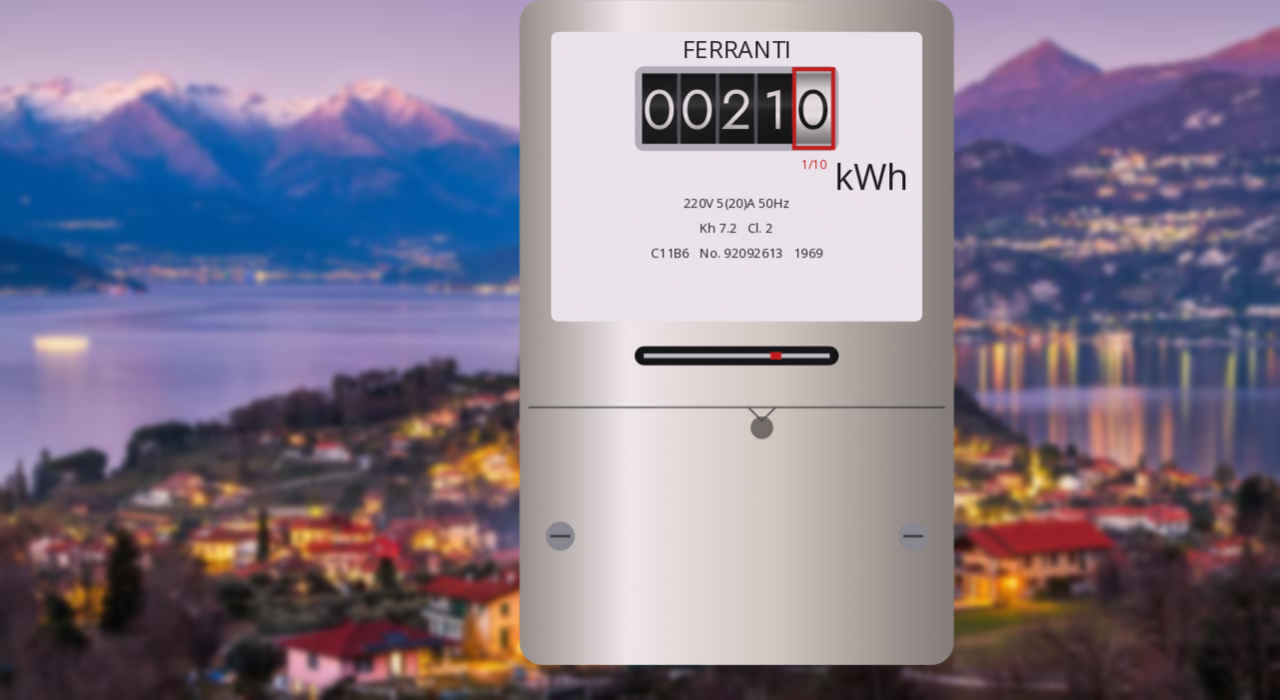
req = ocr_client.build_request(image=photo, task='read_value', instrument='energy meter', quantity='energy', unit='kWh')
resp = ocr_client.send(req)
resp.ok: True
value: 21.0 kWh
